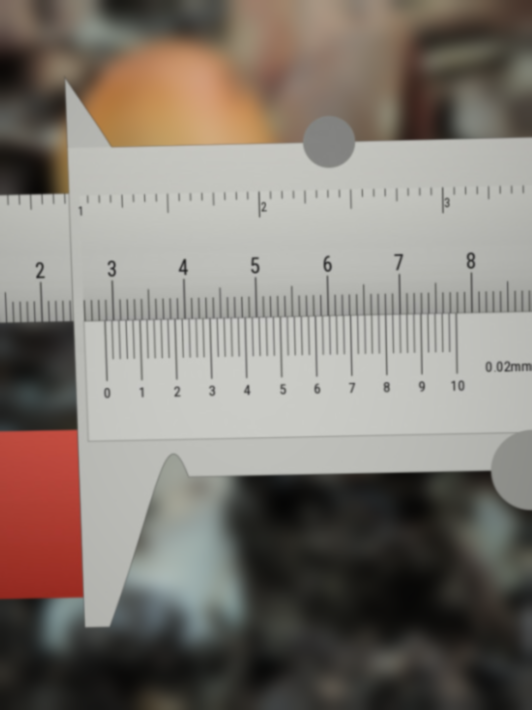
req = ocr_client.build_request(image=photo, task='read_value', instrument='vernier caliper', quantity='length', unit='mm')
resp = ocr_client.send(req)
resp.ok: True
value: 28.8 mm
